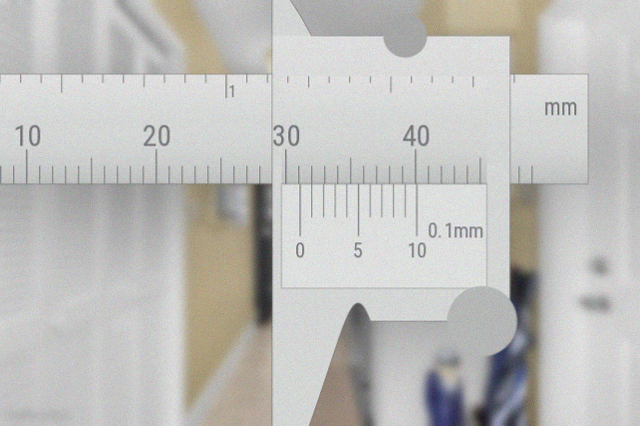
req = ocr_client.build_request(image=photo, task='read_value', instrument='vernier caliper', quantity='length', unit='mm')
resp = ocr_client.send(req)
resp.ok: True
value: 31.1 mm
